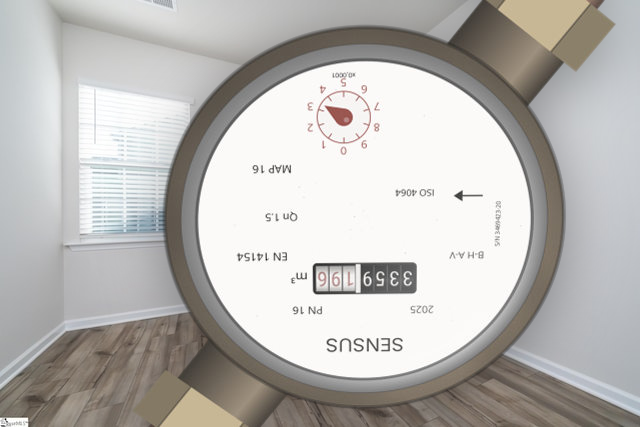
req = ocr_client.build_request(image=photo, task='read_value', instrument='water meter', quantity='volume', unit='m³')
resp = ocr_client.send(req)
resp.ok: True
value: 3359.1963 m³
